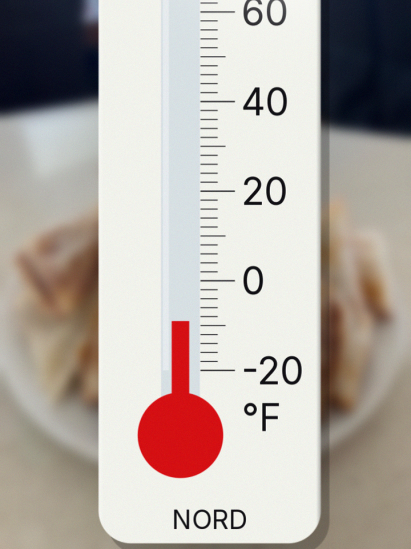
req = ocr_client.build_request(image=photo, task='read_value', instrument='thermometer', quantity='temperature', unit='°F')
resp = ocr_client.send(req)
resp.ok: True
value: -9 °F
